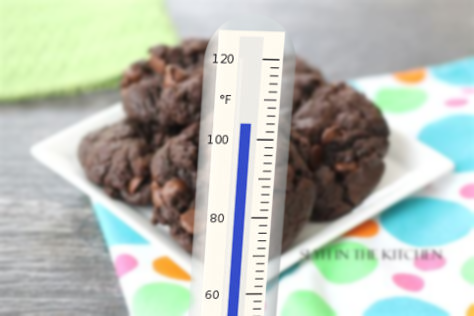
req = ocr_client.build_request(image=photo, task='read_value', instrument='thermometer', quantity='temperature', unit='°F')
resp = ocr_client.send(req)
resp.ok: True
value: 104 °F
